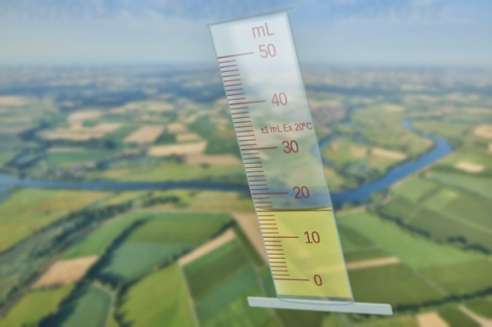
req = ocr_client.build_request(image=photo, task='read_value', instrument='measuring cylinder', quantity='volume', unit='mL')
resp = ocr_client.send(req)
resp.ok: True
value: 16 mL
